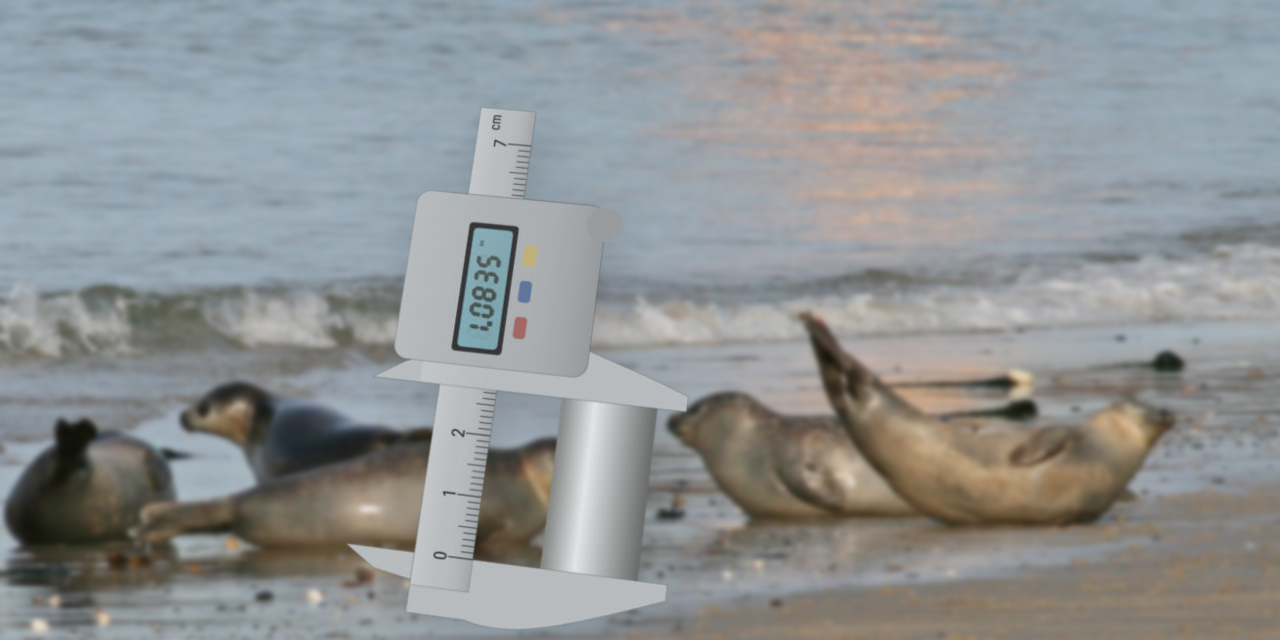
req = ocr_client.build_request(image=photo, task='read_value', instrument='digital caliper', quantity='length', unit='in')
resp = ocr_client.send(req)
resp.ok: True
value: 1.0835 in
